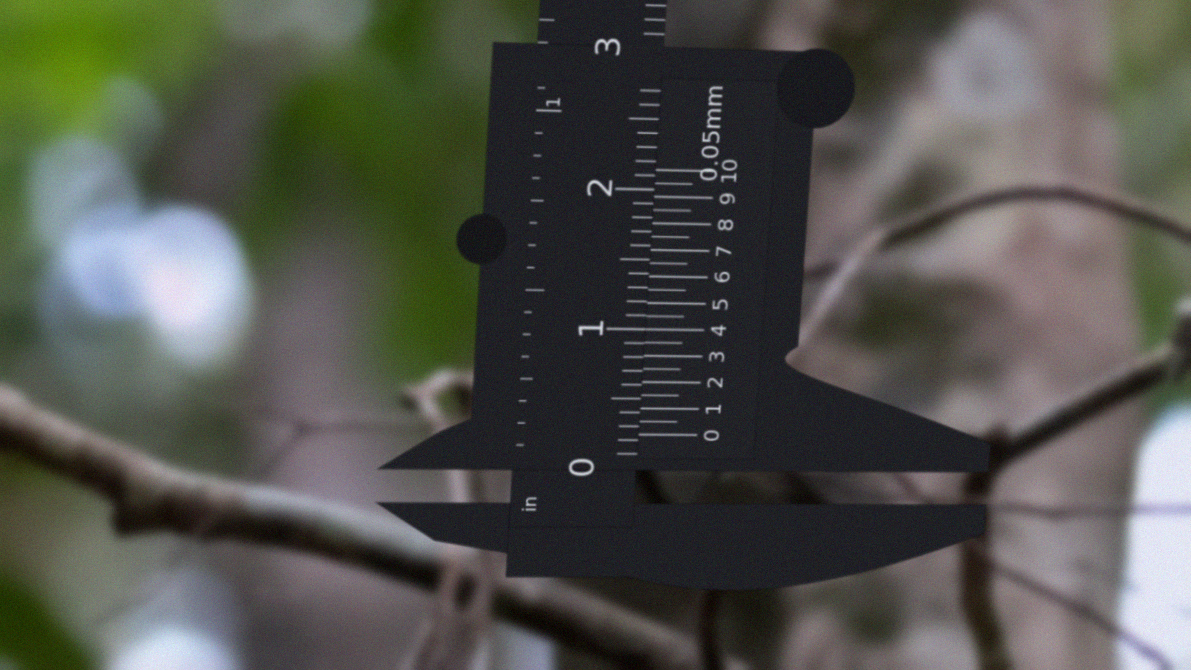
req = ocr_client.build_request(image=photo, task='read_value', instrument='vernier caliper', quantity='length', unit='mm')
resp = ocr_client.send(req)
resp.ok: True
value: 2.4 mm
